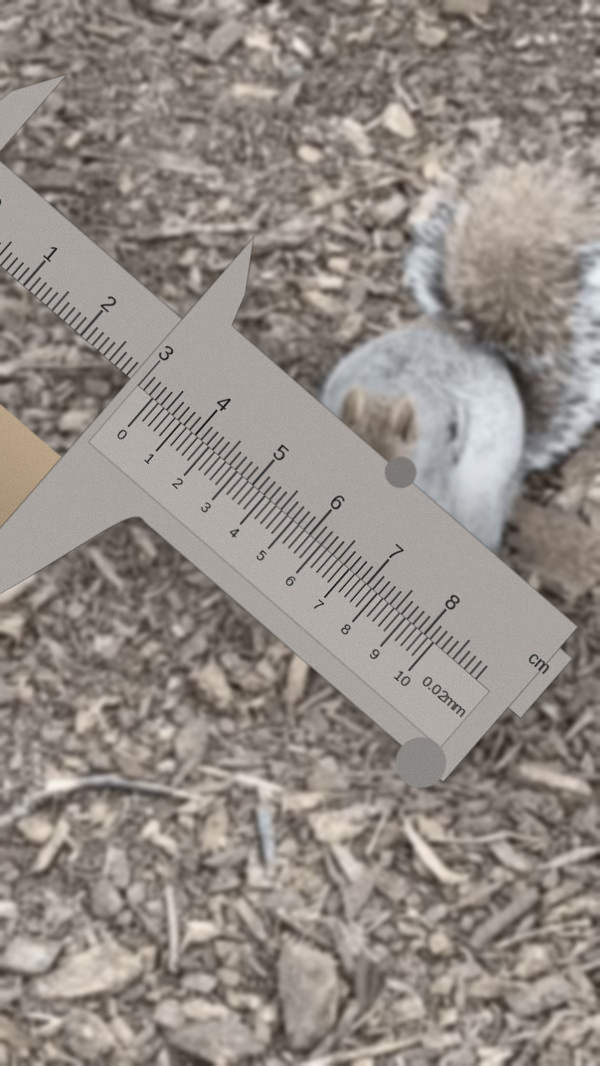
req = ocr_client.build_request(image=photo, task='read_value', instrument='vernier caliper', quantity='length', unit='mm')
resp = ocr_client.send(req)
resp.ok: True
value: 32.6 mm
